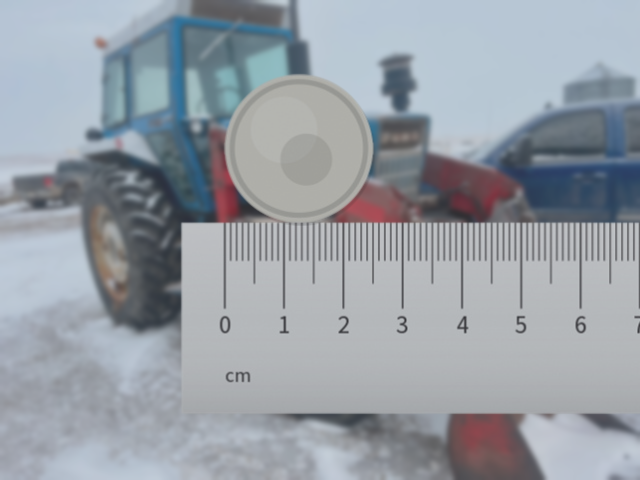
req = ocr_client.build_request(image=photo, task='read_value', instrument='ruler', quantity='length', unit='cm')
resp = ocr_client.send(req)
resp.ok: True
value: 2.5 cm
